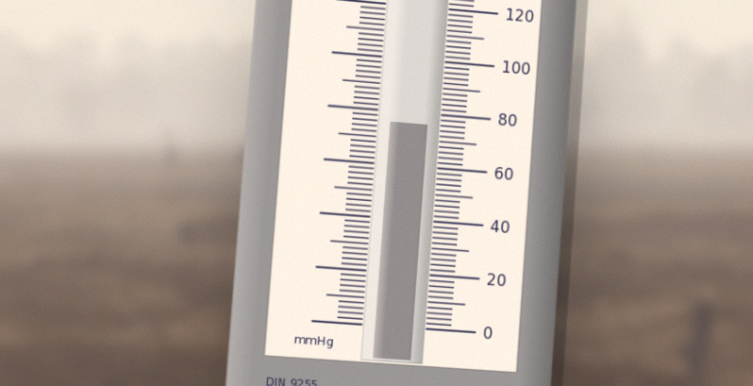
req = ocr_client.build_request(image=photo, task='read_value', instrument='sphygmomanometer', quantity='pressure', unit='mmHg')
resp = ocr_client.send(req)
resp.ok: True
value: 76 mmHg
